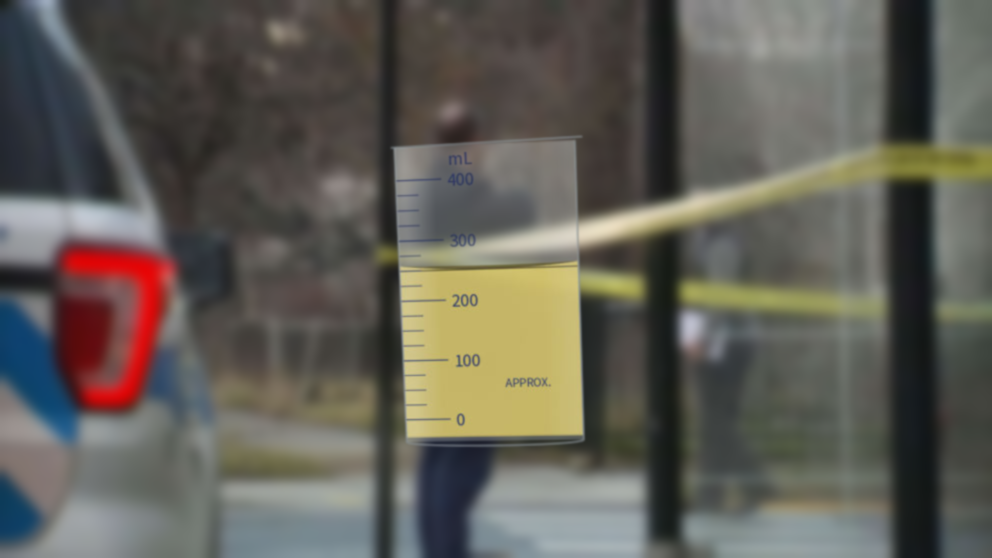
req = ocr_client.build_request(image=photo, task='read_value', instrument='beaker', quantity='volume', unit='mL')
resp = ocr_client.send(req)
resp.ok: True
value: 250 mL
